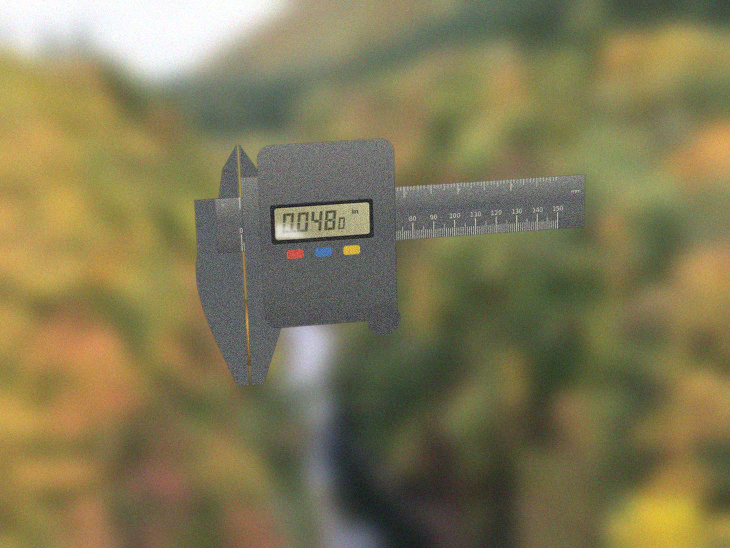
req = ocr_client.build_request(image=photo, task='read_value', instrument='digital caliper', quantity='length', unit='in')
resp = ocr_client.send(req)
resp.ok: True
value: 0.0480 in
